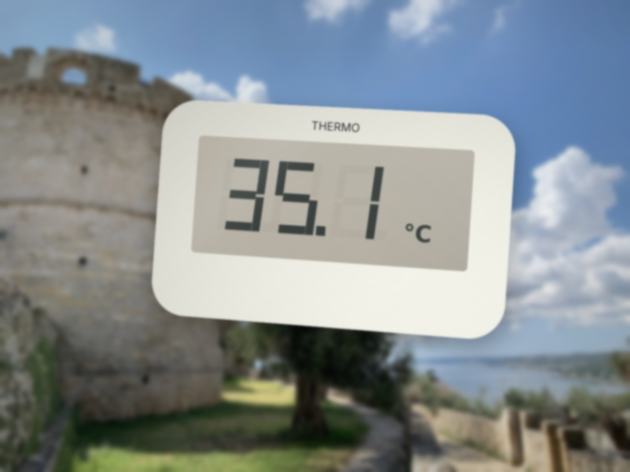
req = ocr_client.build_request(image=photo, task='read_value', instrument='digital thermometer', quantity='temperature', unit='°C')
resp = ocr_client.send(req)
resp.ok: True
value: 35.1 °C
